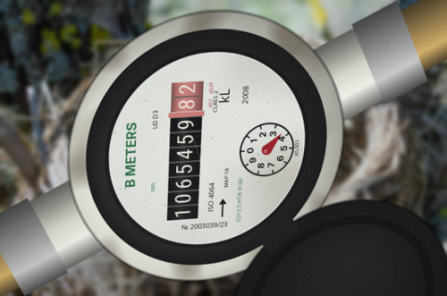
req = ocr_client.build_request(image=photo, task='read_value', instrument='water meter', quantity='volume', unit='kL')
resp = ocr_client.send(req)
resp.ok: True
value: 1065459.823 kL
